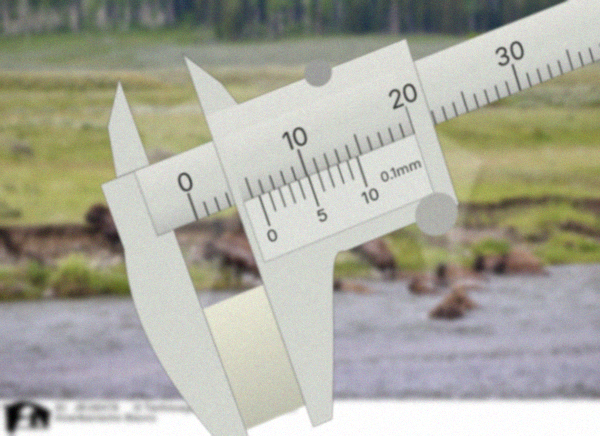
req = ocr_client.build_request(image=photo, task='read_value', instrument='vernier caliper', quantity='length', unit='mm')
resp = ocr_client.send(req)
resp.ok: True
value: 5.6 mm
